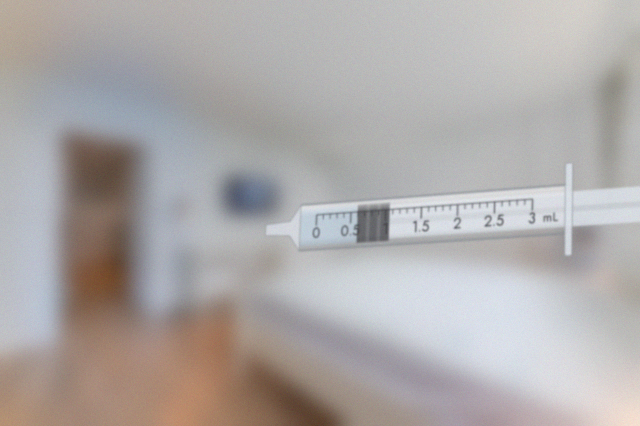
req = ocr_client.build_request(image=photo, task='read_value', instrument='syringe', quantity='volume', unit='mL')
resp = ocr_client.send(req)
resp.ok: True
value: 0.6 mL
